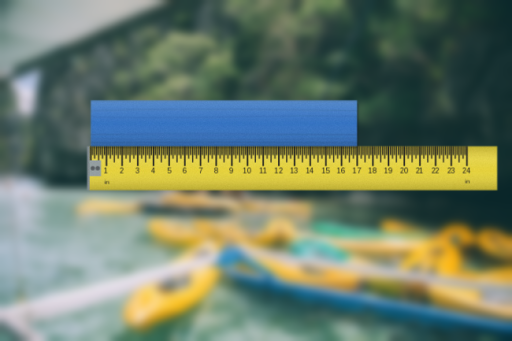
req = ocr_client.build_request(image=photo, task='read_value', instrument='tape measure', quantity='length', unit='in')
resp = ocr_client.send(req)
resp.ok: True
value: 17 in
